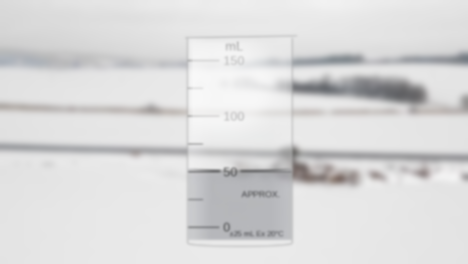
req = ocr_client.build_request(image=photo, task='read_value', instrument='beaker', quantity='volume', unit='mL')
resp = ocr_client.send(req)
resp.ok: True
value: 50 mL
